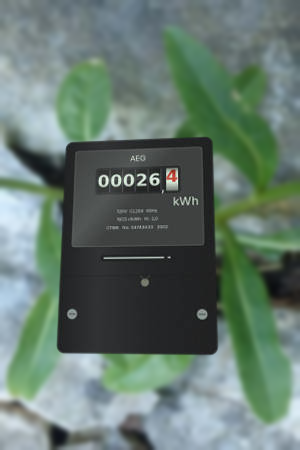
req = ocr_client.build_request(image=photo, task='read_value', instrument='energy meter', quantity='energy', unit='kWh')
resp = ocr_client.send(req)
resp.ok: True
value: 26.4 kWh
